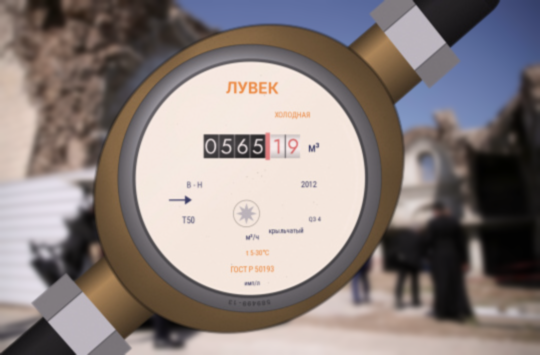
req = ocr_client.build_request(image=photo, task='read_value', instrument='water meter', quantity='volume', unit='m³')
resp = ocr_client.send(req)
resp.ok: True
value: 565.19 m³
